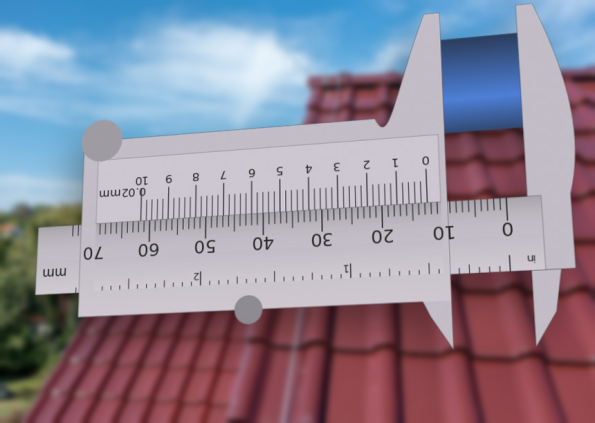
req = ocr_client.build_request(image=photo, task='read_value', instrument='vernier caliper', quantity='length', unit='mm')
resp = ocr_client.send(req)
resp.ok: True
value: 12.6 mm
